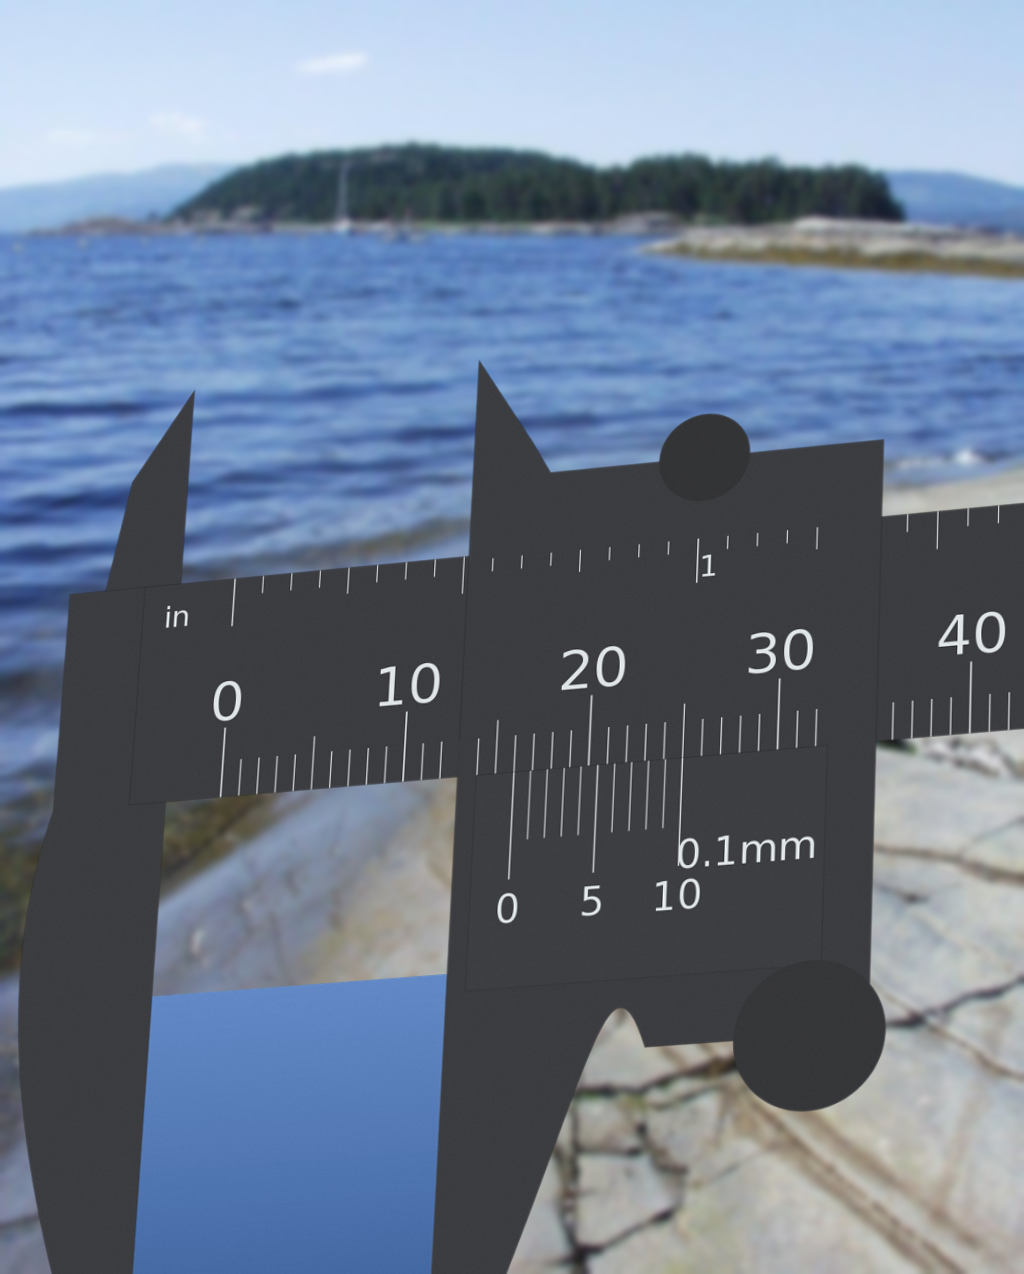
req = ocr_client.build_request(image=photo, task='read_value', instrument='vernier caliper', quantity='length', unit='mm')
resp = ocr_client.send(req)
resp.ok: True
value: 16.0 mm
